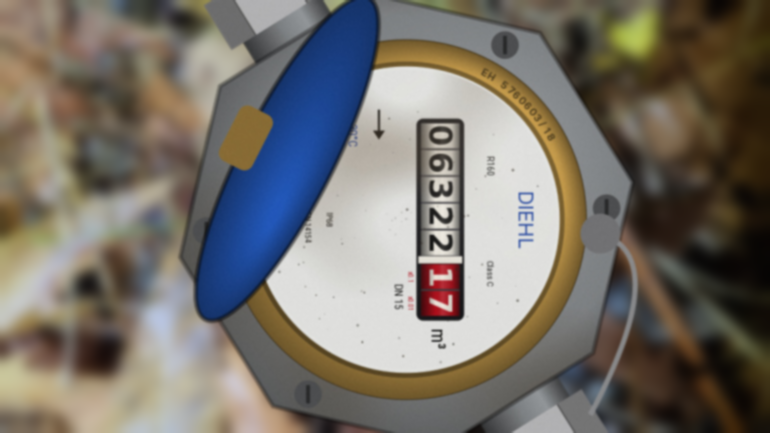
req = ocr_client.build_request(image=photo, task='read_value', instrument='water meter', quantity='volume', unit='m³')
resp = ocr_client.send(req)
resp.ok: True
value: 6322.17 m³
